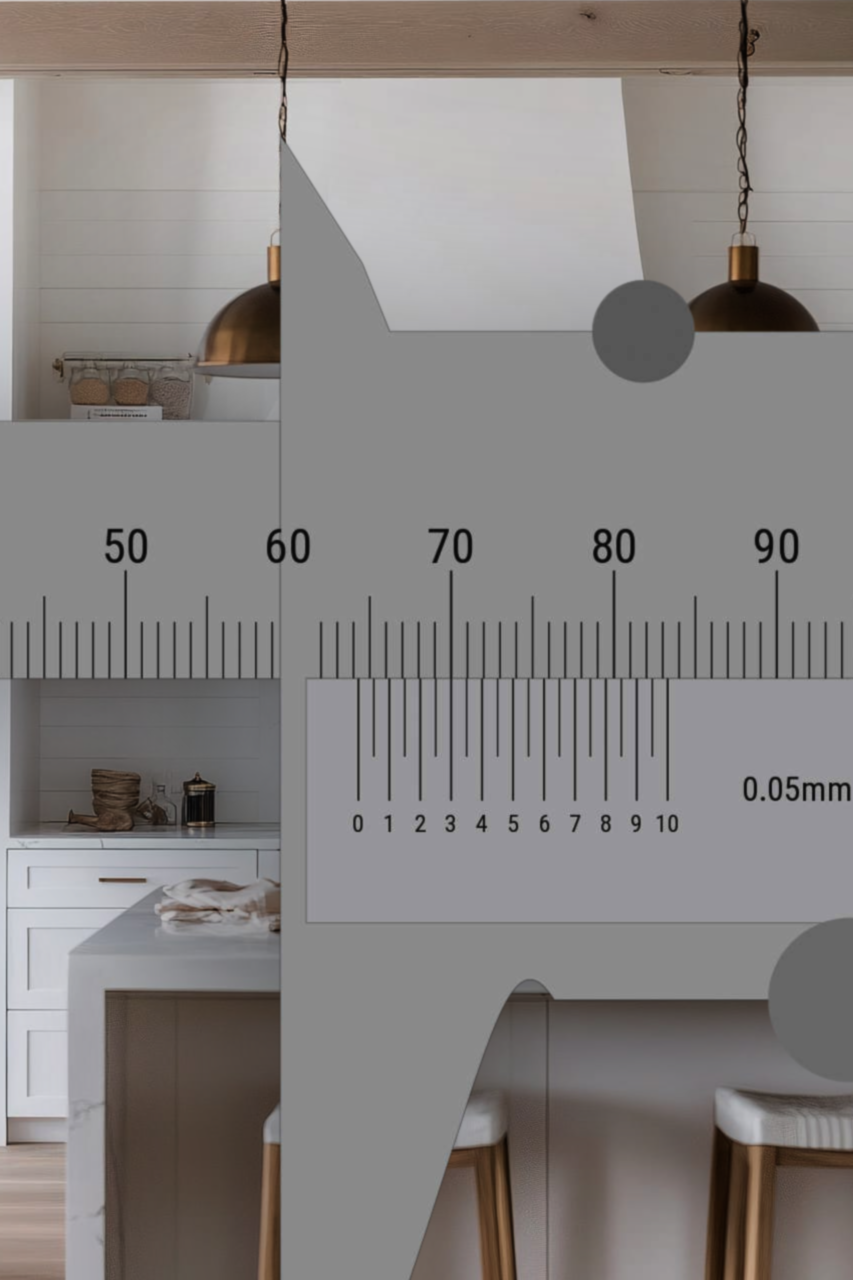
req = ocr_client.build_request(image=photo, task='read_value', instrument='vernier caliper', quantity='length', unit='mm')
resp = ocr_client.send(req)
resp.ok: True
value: 64.3 mm
